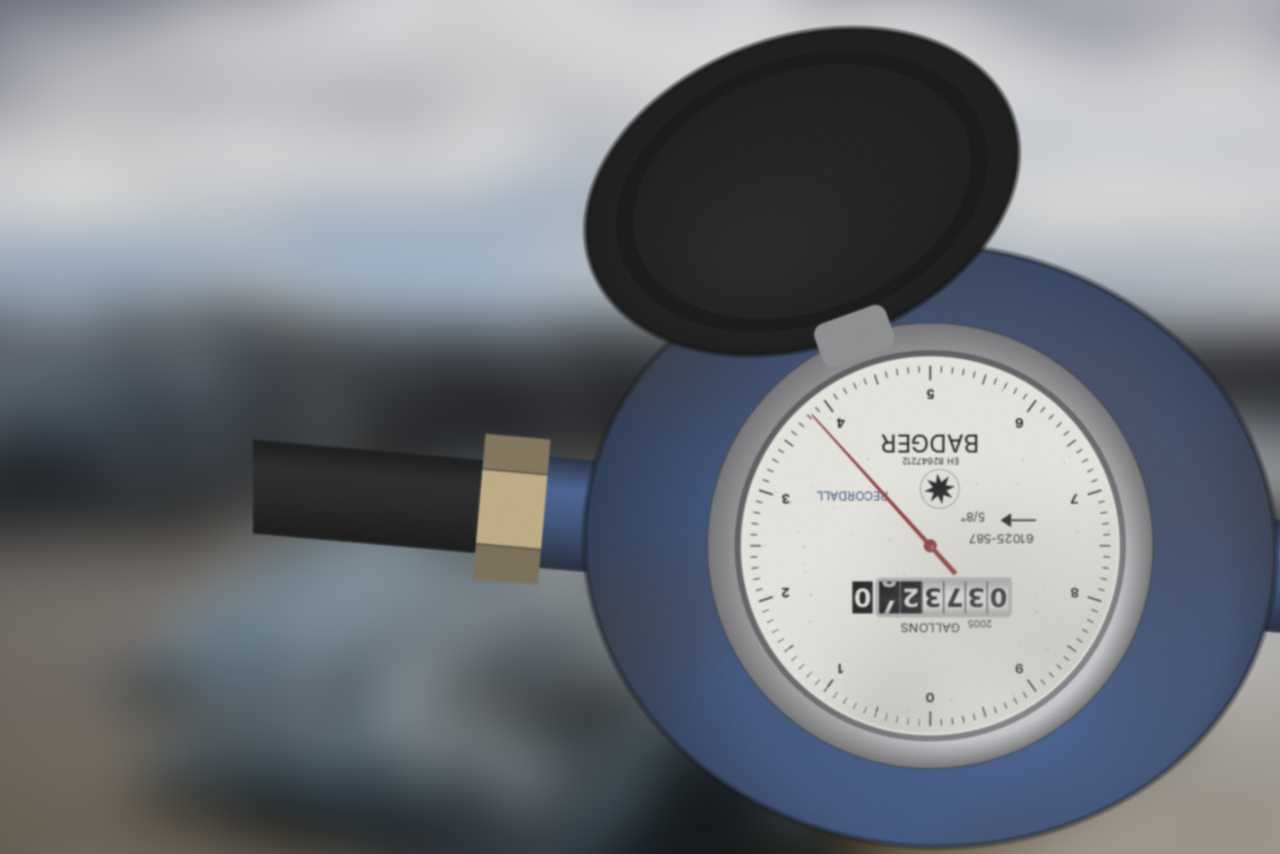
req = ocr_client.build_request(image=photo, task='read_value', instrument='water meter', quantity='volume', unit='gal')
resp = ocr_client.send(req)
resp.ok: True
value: 373273.8 gal
